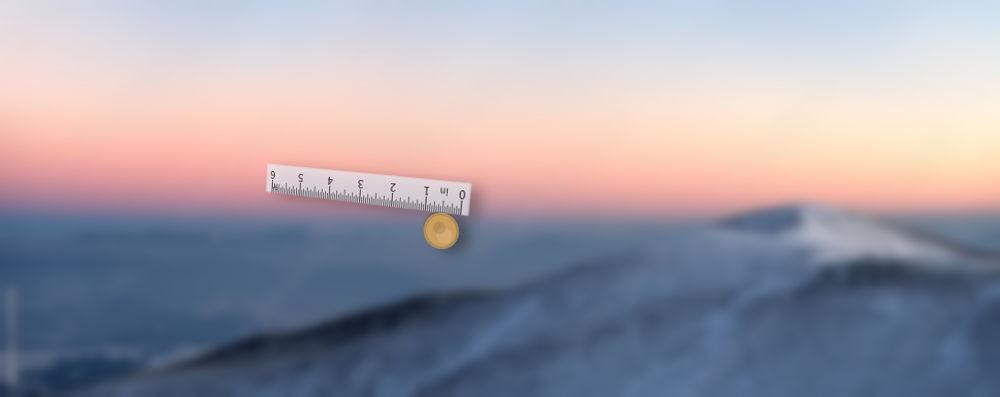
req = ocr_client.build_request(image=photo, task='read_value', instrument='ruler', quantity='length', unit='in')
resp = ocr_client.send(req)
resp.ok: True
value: 1 in
